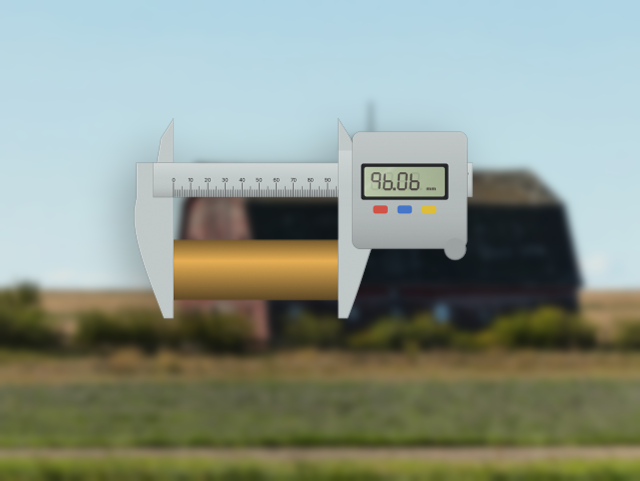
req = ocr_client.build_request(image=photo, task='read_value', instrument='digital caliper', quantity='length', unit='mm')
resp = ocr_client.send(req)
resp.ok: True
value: 96.06 mm
